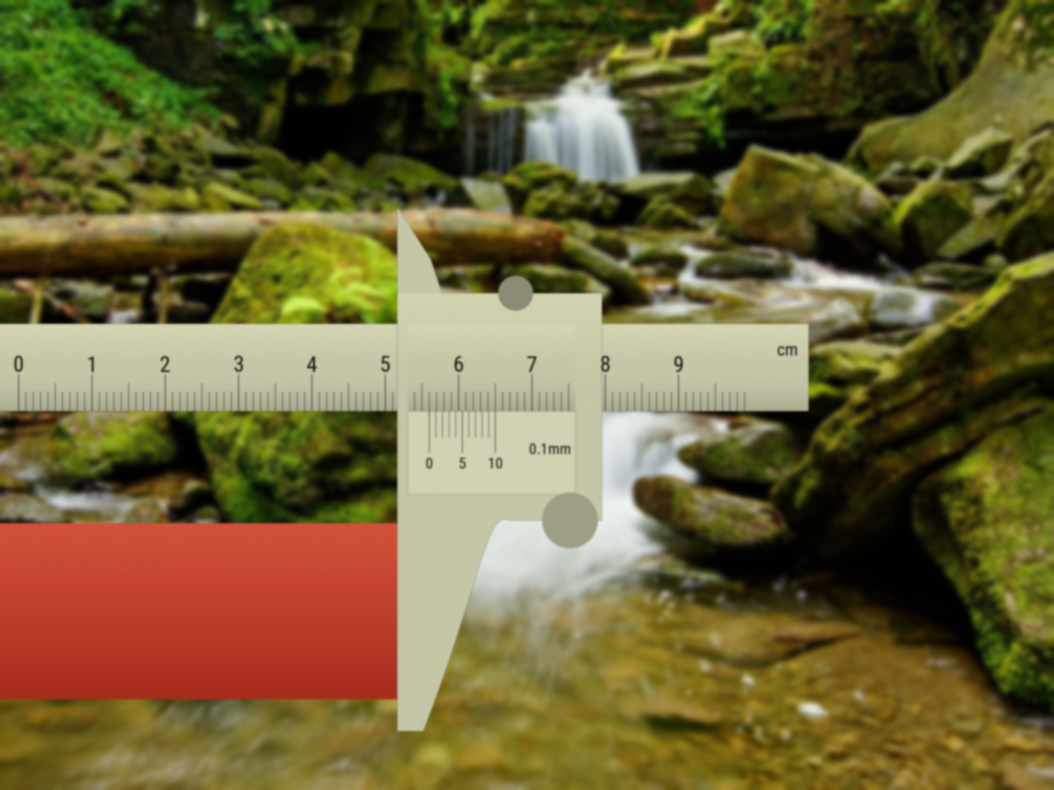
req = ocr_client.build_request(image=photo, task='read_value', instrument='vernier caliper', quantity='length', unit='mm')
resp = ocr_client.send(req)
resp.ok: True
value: 56.0 mm
